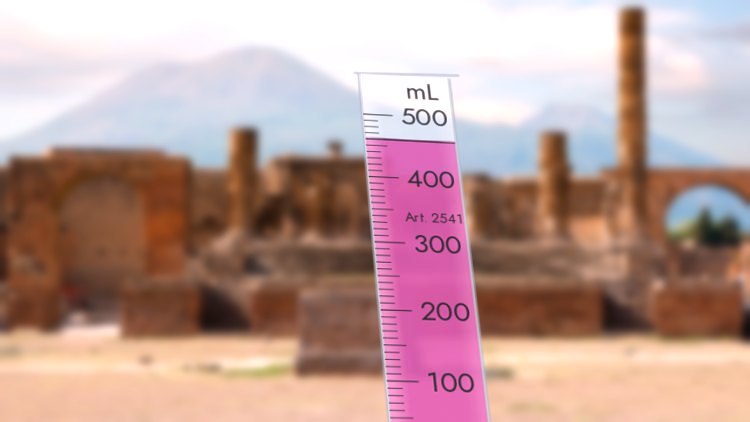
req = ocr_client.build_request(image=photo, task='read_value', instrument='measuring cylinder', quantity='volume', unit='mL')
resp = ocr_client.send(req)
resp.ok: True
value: 460 mL
